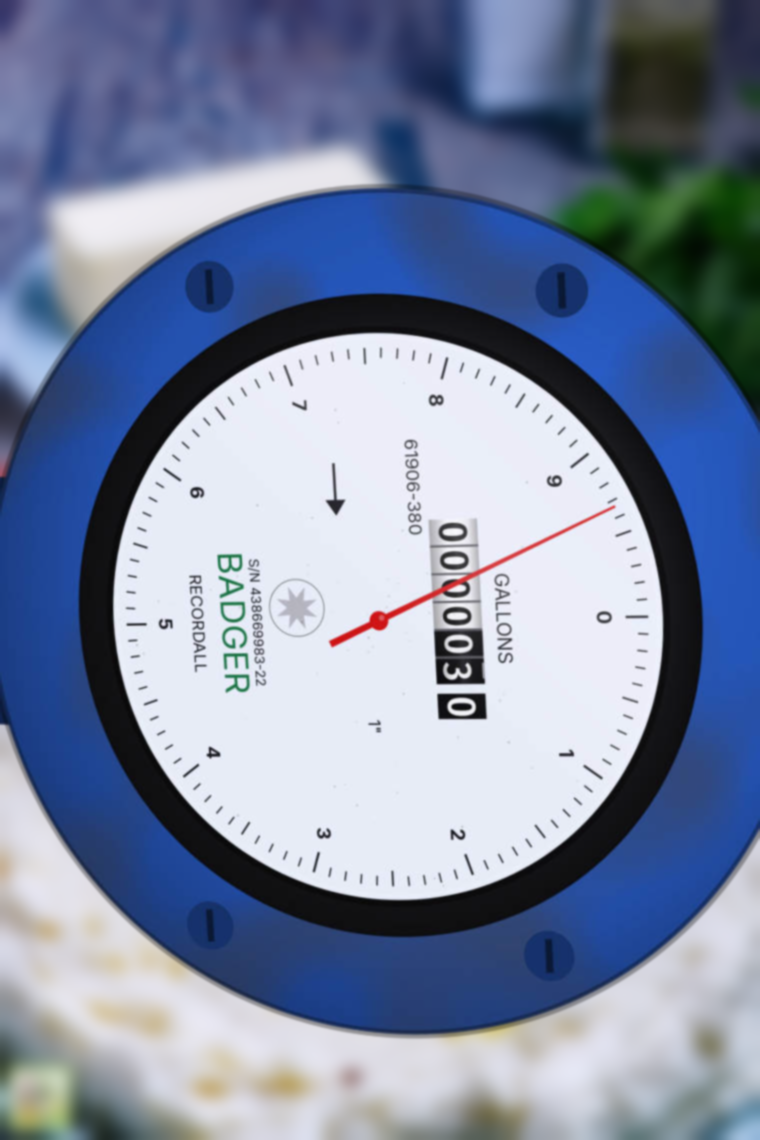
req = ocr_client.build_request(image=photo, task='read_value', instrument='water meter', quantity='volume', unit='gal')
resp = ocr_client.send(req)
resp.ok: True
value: 29.3 gal
